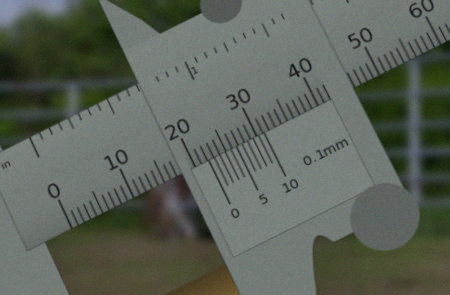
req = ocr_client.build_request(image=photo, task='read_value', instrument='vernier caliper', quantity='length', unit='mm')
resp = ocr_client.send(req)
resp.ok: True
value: 22.2 mm
